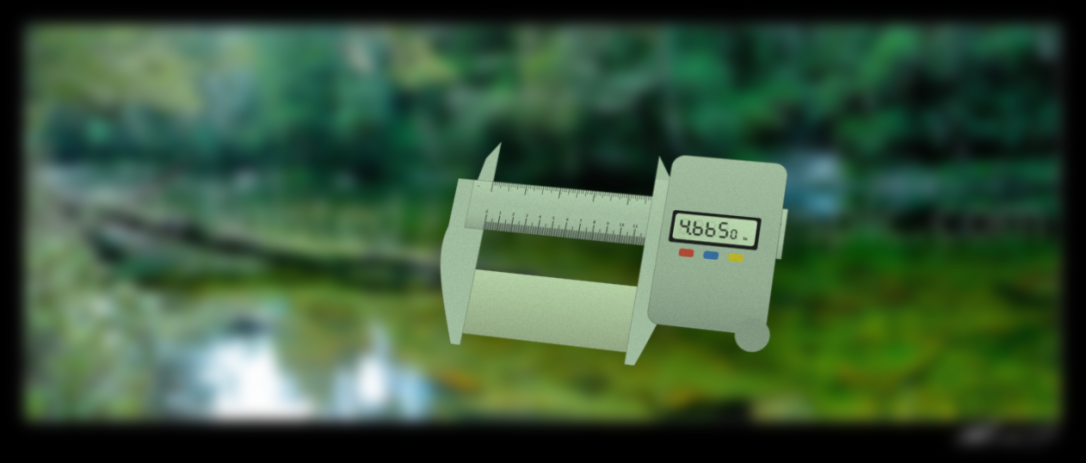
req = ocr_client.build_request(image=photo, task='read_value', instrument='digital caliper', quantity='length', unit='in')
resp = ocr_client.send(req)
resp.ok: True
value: 4.6650 in
